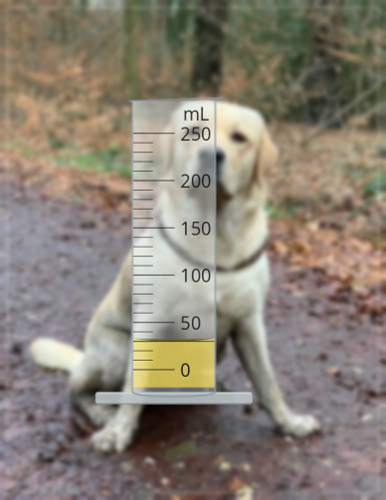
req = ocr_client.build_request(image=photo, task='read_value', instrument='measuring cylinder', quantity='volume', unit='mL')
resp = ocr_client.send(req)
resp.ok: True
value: 30 mL
